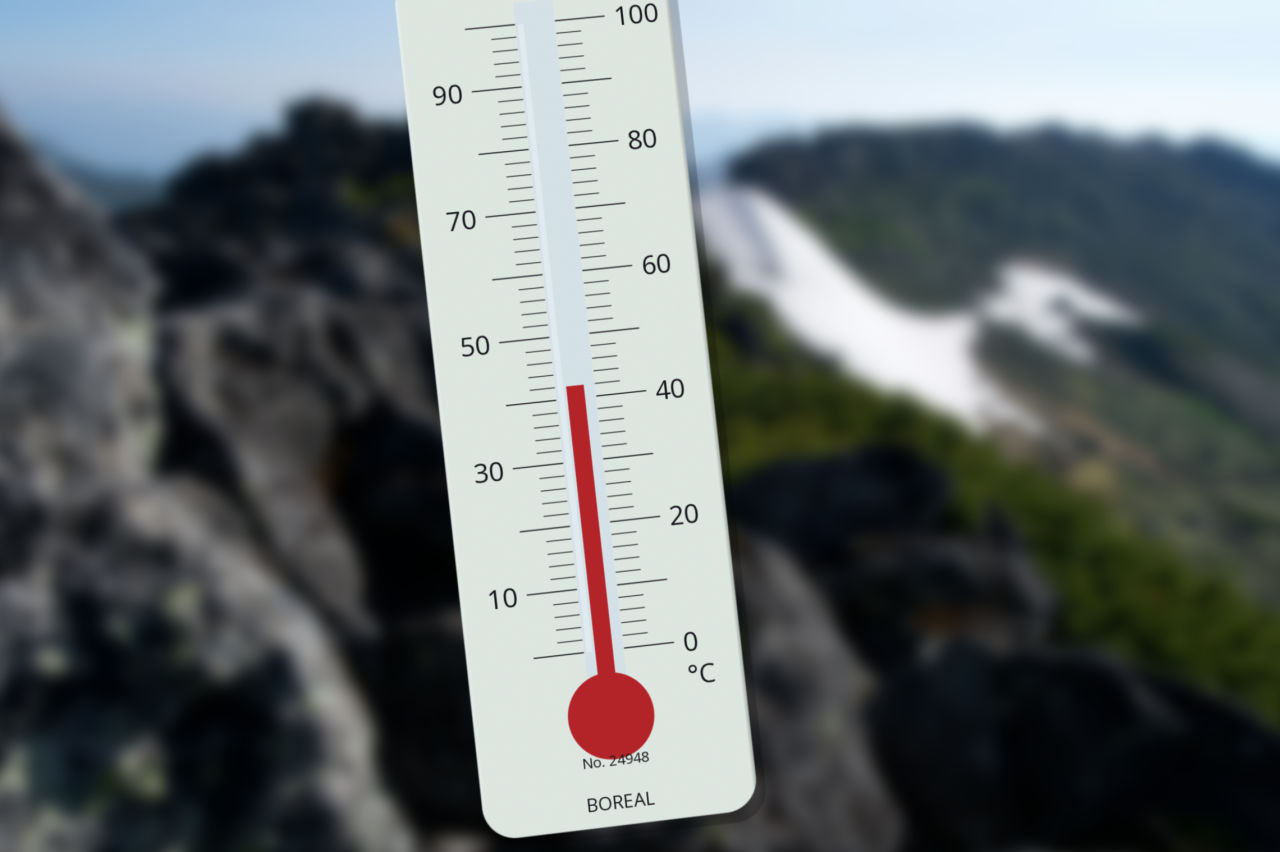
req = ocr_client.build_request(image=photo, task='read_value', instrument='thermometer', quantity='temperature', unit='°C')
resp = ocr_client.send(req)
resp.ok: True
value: 42 °C
